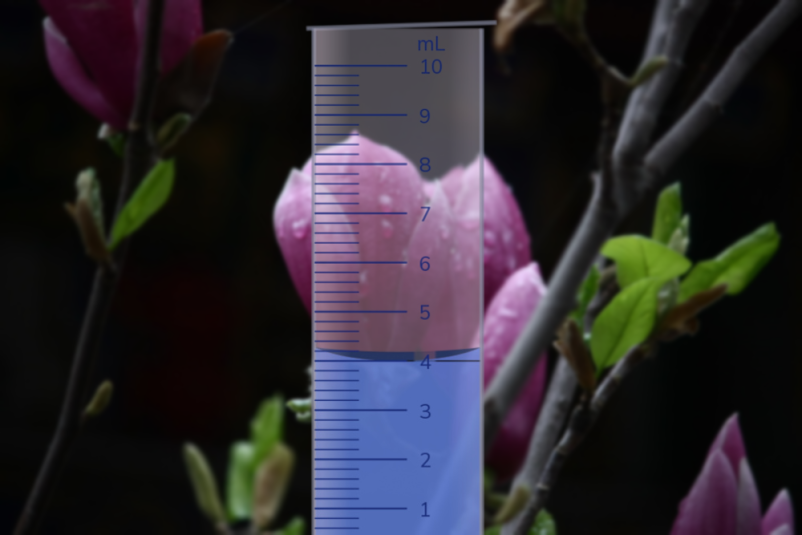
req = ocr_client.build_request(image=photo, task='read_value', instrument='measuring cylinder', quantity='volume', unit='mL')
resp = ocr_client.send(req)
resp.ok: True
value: 4 mL
